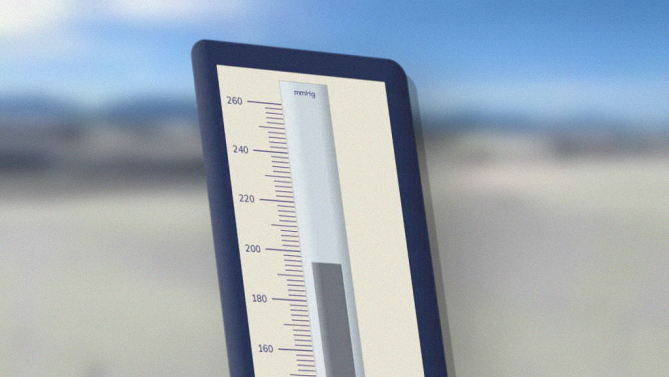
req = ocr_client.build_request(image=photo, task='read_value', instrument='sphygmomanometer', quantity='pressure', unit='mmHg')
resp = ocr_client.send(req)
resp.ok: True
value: 196 mmHg
